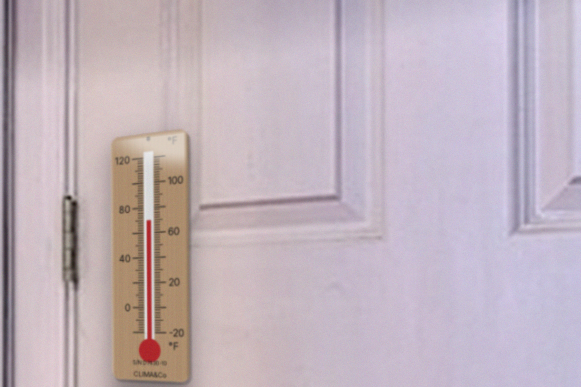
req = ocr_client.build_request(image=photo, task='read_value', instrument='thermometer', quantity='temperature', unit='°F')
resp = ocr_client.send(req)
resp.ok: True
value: 70 °F
